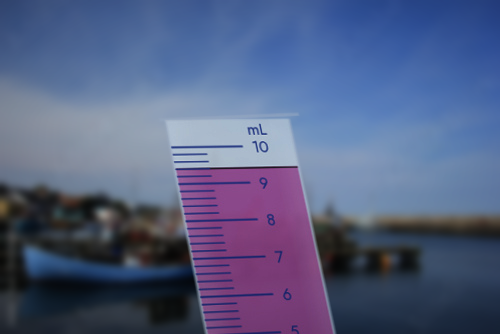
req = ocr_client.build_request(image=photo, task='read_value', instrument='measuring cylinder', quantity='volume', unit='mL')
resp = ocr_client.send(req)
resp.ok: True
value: 9.4 mL
